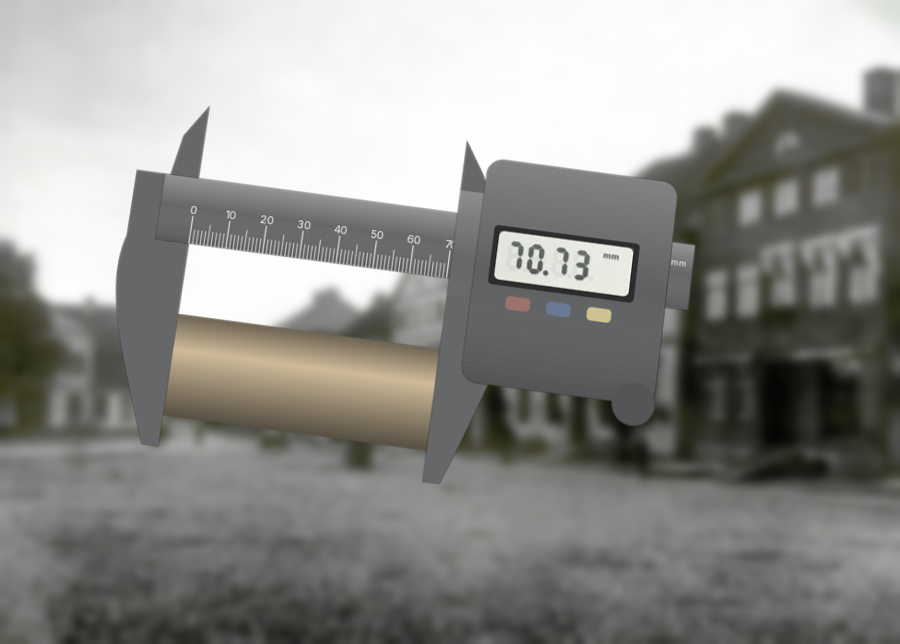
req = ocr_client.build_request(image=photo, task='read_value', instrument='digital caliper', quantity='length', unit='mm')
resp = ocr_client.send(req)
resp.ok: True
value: 70.73 mm
